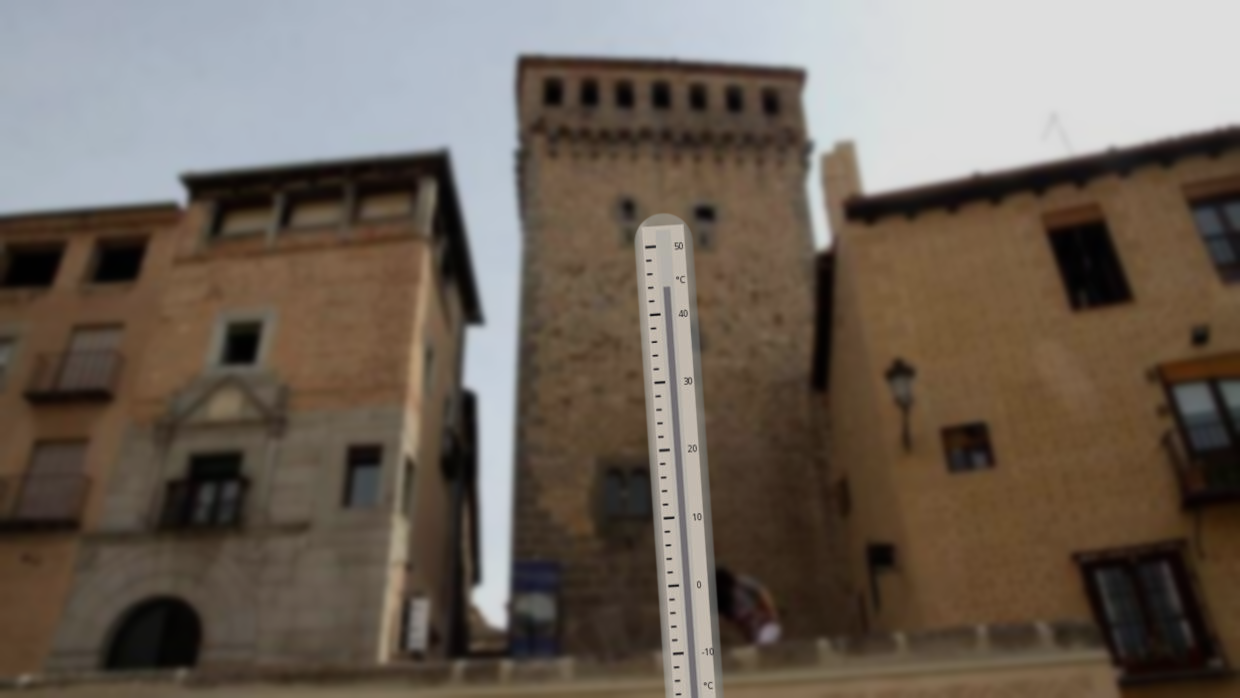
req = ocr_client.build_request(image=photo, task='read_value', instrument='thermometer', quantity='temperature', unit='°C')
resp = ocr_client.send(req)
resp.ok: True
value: 44 °C
